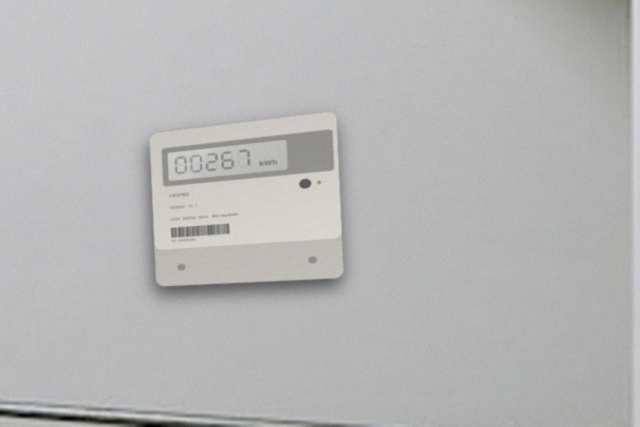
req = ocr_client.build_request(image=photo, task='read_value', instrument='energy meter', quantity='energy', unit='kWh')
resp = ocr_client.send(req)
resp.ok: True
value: 267 kWh
